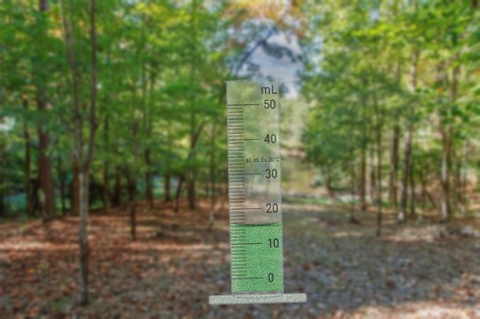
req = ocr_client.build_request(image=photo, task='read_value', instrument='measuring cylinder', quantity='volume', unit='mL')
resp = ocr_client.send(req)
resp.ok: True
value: 15 mL
